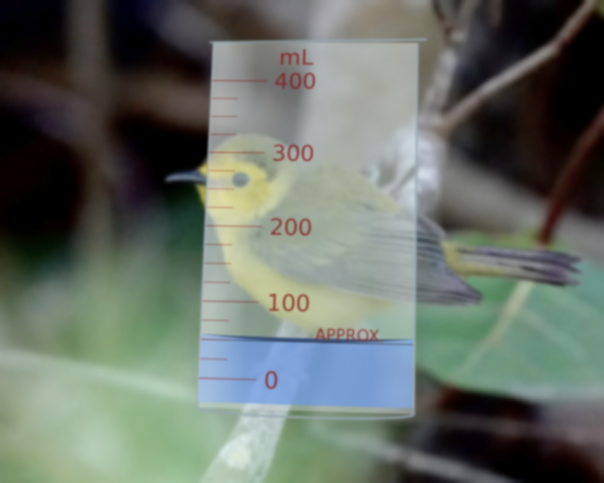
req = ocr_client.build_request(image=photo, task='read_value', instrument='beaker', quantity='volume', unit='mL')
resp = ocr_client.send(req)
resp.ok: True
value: 50 mL
